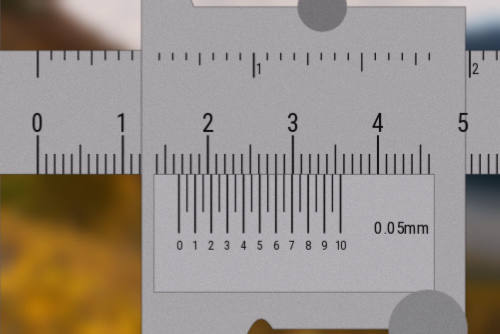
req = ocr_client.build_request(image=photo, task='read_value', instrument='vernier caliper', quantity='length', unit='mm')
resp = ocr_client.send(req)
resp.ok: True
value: 16.6 mm
